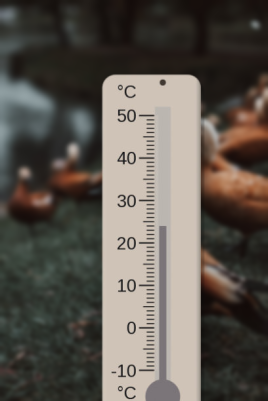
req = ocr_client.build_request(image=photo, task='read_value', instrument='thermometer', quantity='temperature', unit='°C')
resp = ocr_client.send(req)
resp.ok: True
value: 24 °C
